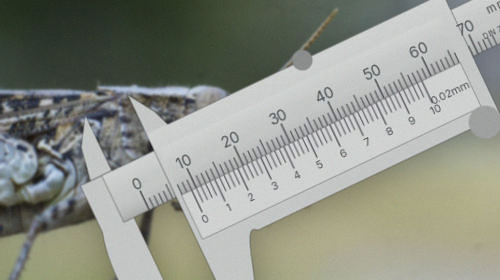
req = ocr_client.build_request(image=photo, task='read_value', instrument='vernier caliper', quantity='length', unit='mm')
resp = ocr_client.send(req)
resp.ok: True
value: 9.0 mm
